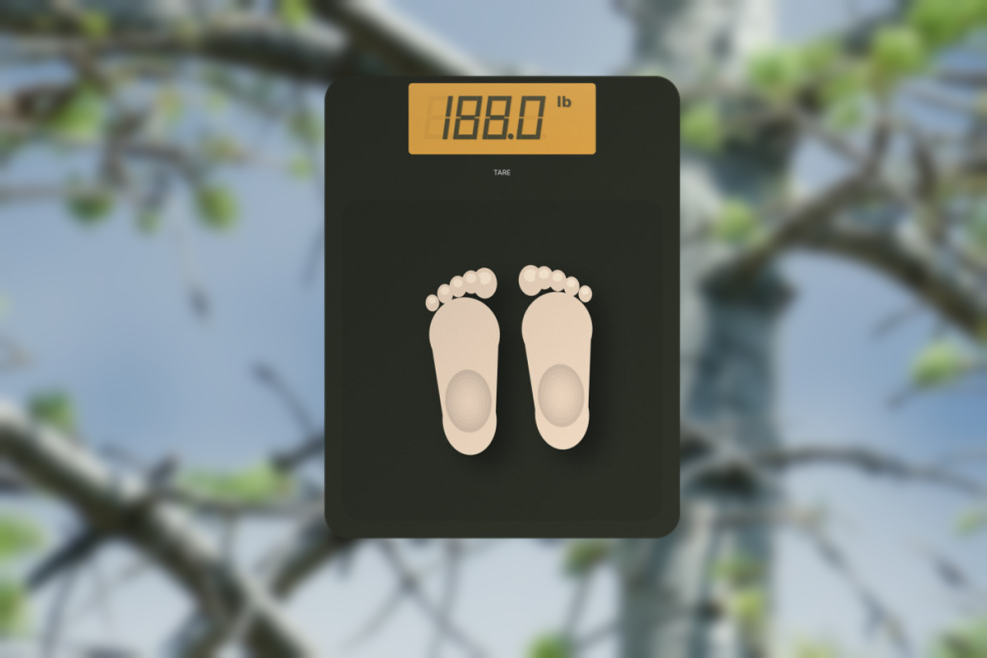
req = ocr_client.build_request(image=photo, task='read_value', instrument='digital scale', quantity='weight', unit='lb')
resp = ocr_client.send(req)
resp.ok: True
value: 188.0 lb
